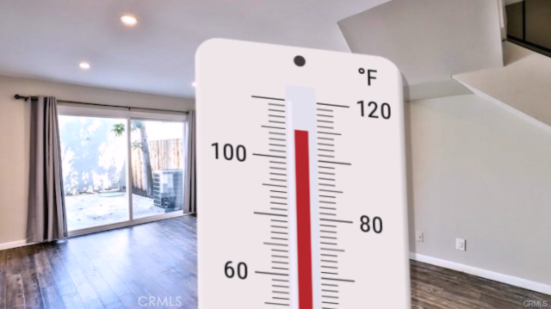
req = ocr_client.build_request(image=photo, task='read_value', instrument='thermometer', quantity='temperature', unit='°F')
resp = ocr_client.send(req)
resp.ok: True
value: 110 °F
